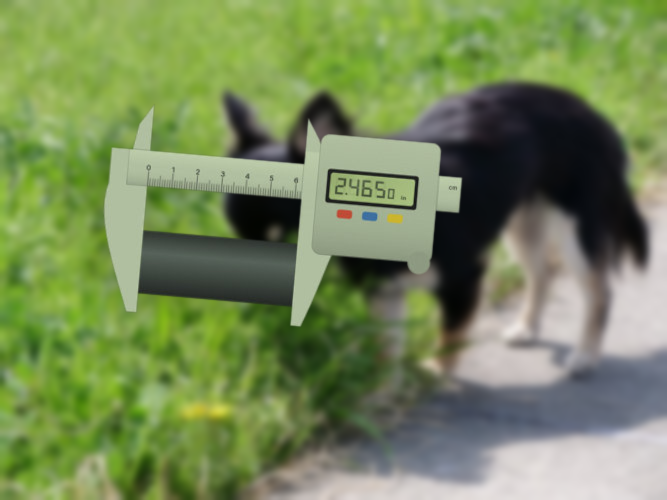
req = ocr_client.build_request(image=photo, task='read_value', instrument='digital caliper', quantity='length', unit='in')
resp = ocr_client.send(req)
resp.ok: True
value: 2.4650 in
